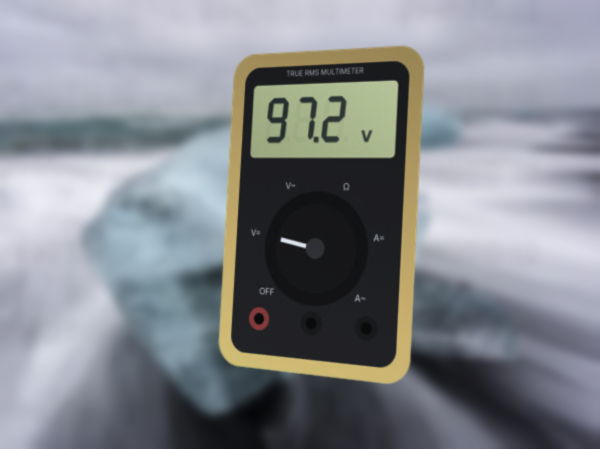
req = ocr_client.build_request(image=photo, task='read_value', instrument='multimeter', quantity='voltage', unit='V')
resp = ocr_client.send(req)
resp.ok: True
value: 97.2 V
